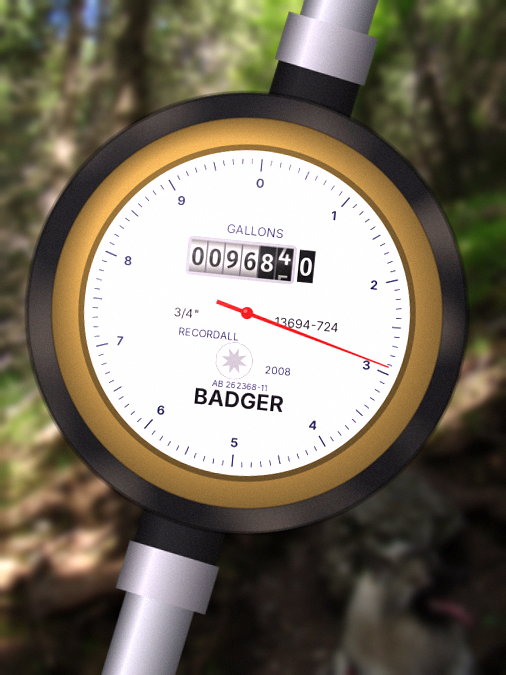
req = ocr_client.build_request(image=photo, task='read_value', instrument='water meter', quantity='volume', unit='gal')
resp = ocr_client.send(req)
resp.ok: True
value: 96842.9 gal
